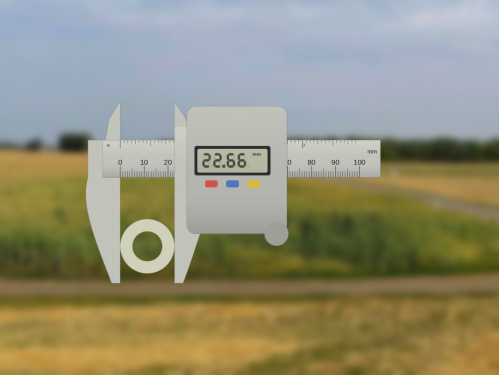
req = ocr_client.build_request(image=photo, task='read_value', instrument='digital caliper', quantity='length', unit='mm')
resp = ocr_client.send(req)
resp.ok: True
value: 22.66 mm
